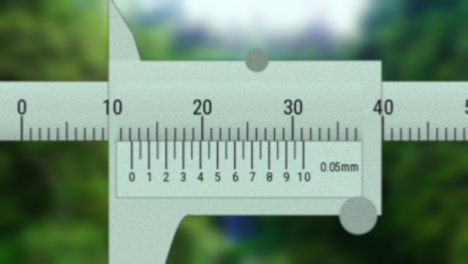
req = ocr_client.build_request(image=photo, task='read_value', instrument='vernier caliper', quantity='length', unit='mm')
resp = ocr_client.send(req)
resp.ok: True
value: 12.2 mm
